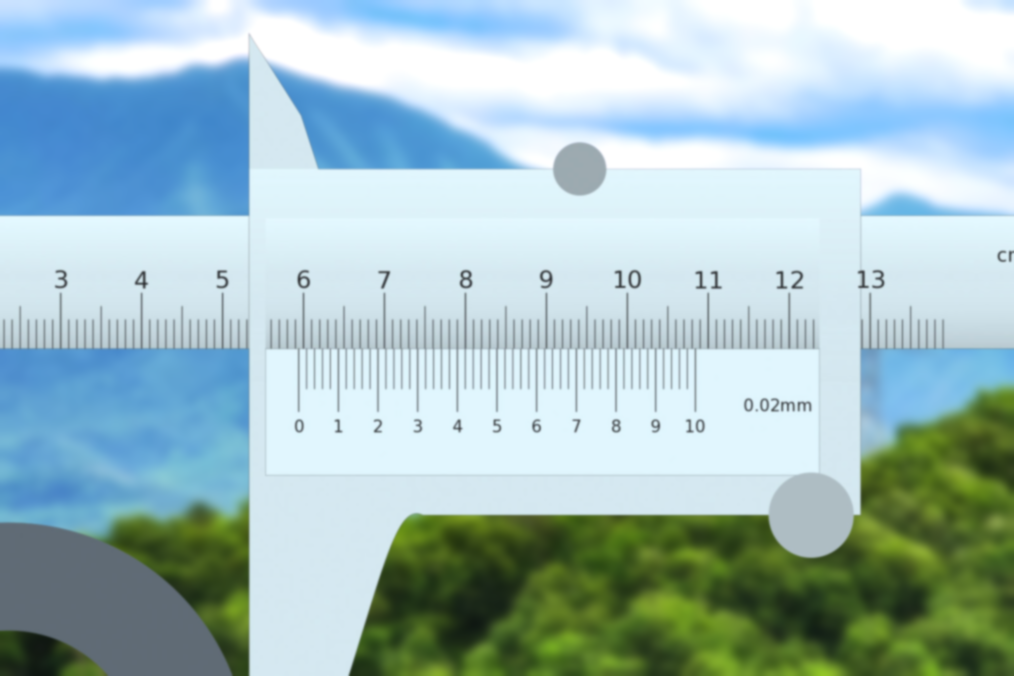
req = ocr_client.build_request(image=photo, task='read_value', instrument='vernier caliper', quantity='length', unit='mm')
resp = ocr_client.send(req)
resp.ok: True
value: 59.4 mm
